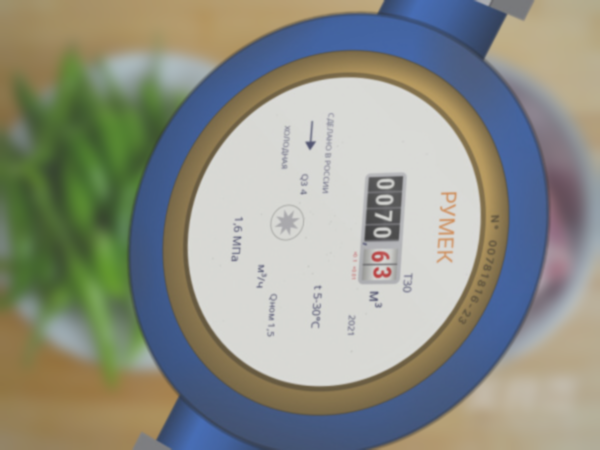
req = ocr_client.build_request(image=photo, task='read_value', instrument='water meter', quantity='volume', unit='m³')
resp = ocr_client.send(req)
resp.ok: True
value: 70.63 m³
